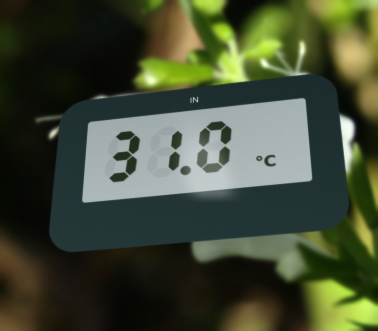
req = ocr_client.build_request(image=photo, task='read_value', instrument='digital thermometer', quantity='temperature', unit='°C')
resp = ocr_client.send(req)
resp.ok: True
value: 31.0 °C
